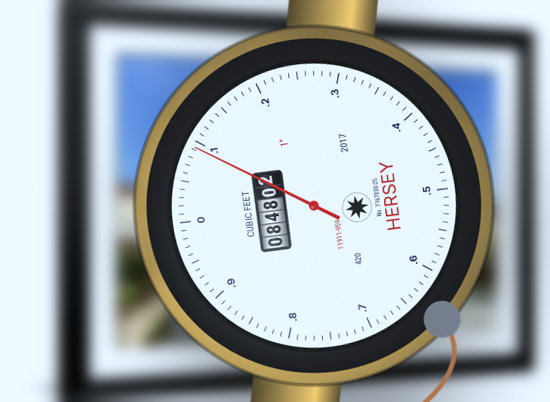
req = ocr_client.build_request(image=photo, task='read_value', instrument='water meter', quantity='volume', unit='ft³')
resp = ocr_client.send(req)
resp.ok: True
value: 84802.09 ft³
